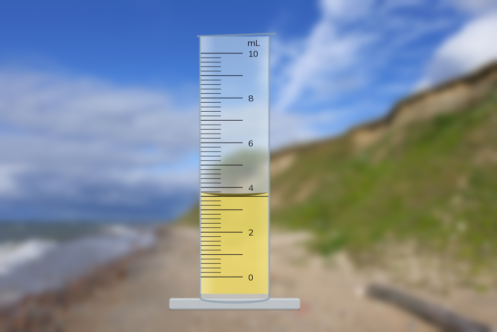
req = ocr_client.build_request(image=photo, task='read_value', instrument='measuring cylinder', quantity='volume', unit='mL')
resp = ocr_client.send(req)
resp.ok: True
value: 3.6 mL
